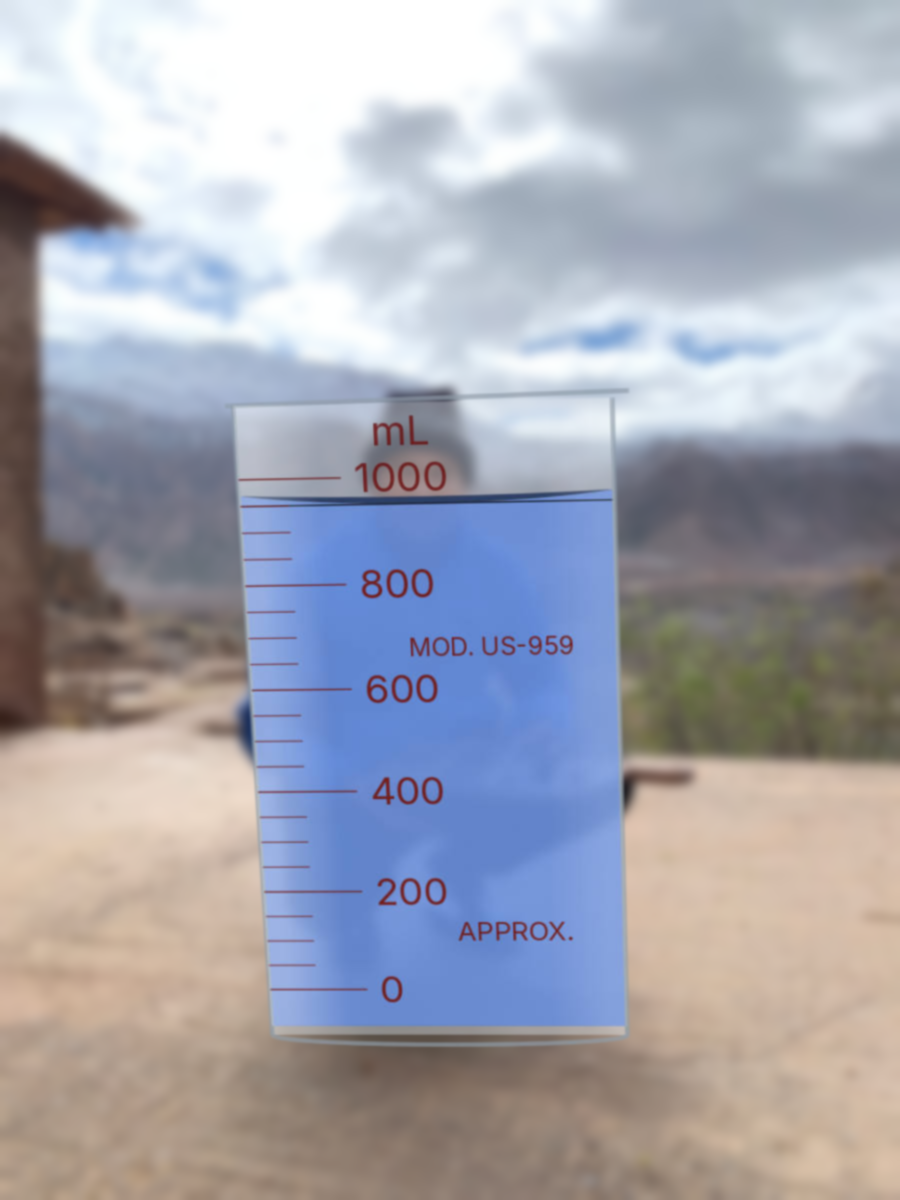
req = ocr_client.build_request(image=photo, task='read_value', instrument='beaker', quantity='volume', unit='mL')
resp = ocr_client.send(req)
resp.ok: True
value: 950 mL
